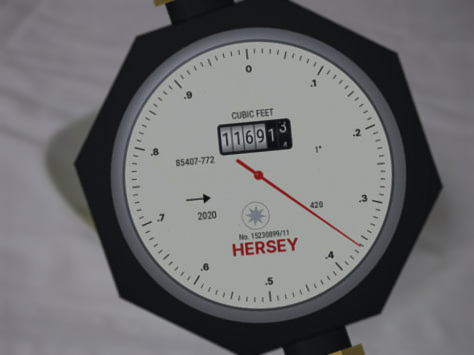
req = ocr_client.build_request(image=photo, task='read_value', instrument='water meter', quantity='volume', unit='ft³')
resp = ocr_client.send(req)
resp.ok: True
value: 116913.36 ft³
